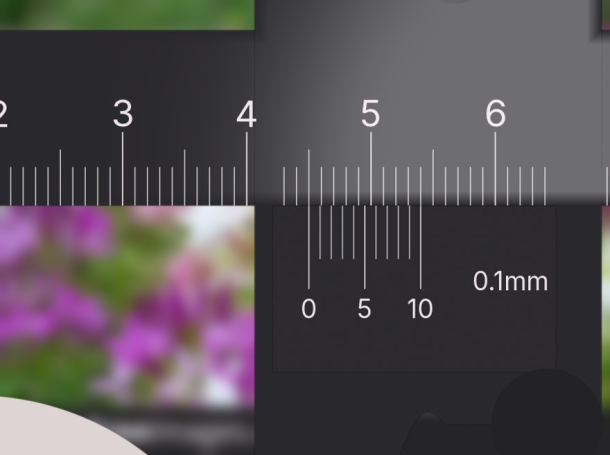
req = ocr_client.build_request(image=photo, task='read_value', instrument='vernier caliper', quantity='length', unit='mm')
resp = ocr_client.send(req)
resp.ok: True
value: 45.0 mm
